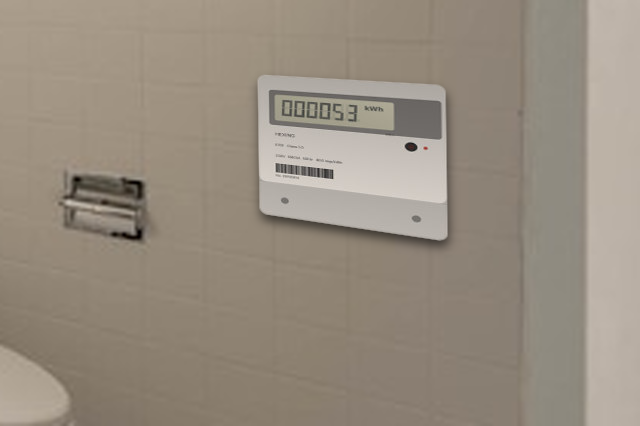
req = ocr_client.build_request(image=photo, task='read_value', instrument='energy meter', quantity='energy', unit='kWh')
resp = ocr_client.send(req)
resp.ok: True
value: 53 kWh
